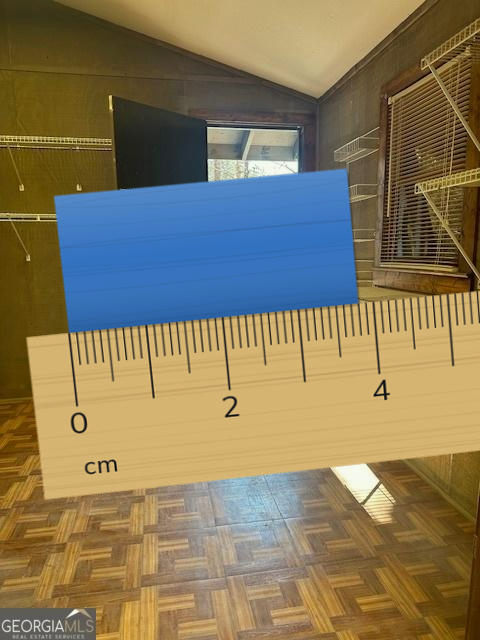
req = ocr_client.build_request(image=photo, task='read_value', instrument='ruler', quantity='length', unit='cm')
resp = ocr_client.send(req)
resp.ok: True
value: 3.8 cm
